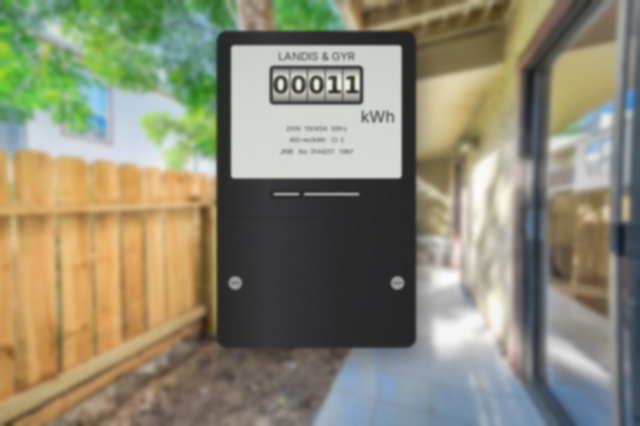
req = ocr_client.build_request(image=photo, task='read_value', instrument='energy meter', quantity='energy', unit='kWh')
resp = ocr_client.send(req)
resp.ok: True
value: 11 kWh
